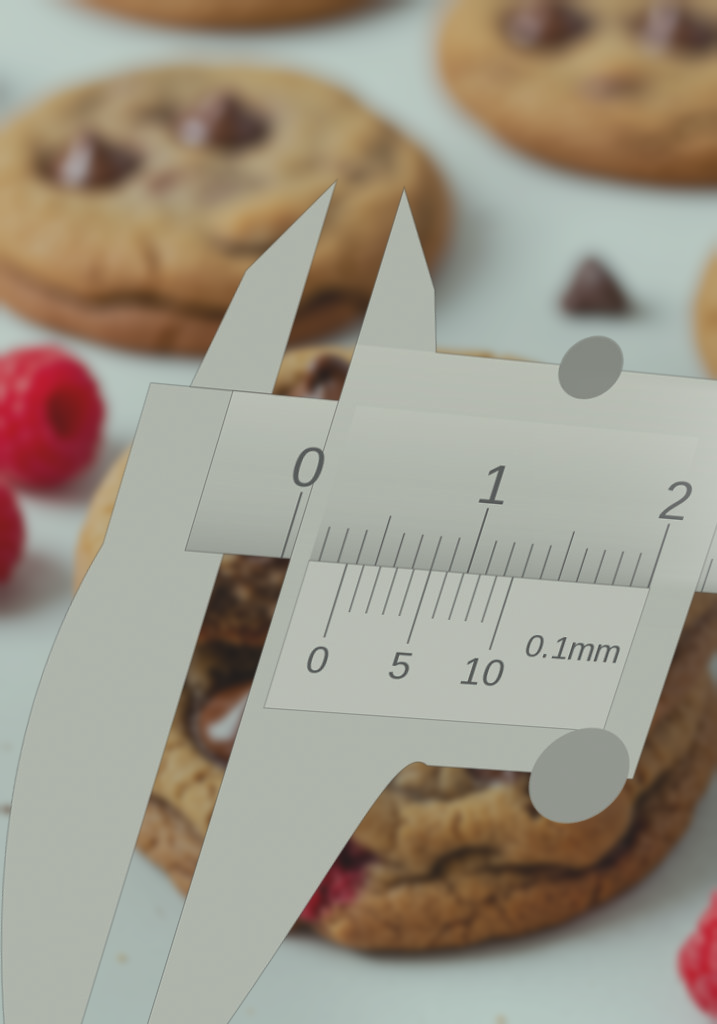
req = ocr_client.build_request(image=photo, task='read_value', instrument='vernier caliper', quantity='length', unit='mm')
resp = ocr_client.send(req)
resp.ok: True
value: 3.5 mm
